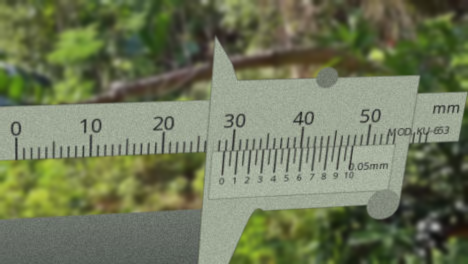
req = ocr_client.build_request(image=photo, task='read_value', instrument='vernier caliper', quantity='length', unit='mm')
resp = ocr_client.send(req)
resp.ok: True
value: 28.8 mm
